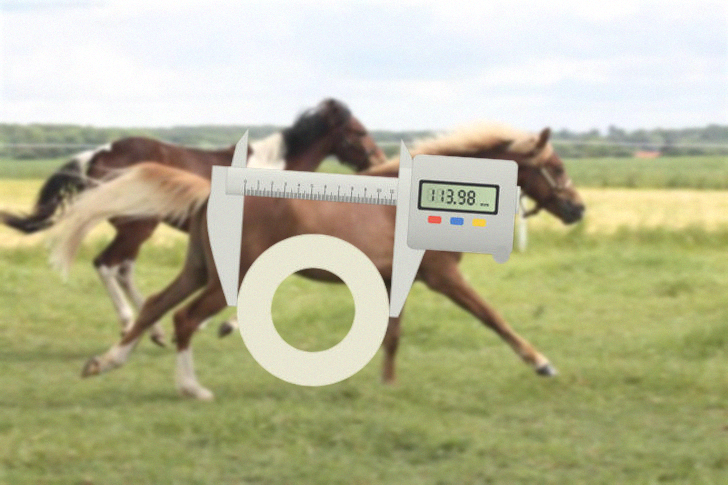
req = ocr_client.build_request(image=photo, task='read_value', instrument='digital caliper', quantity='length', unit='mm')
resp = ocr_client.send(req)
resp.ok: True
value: 113.98 mm
